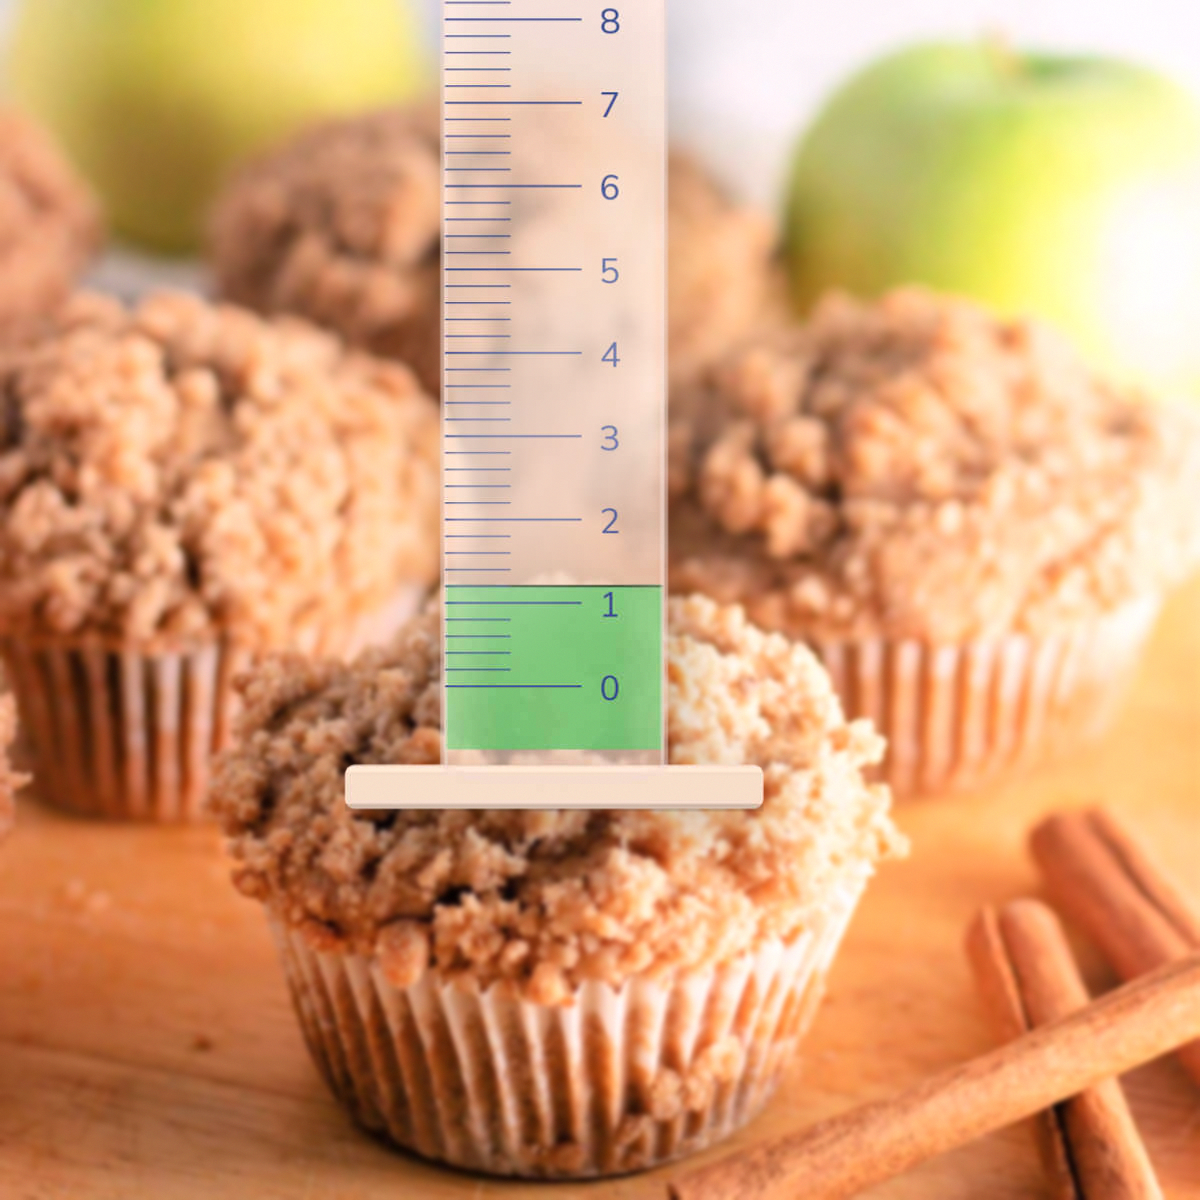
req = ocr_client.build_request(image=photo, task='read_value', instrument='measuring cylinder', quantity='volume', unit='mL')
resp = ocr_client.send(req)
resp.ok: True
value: 1.2 mL
